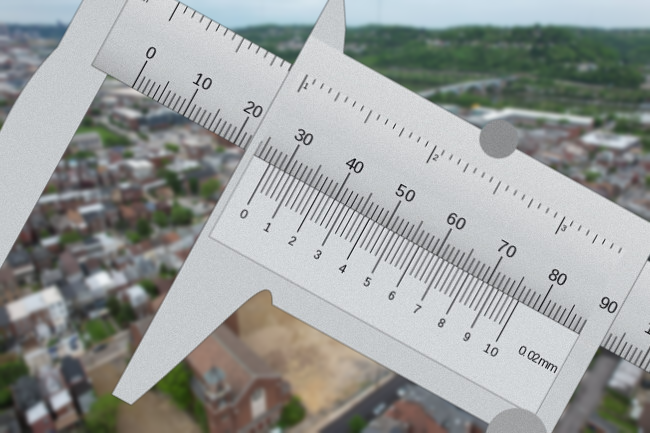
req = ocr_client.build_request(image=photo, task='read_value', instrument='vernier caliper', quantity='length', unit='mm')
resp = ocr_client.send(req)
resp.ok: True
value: 27.2 mm
